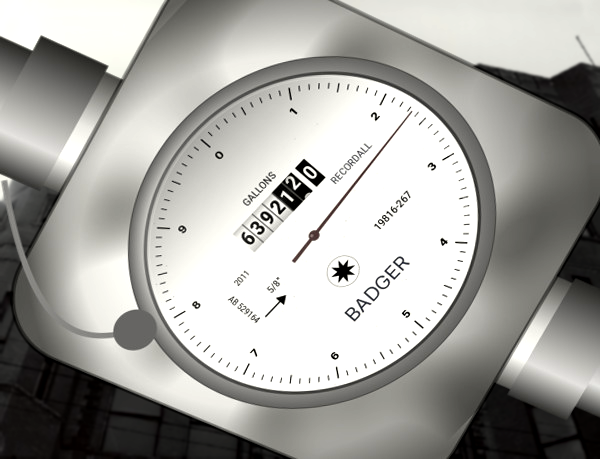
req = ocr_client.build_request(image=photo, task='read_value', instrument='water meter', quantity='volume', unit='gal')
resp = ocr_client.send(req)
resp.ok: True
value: 6392122.3 gal
